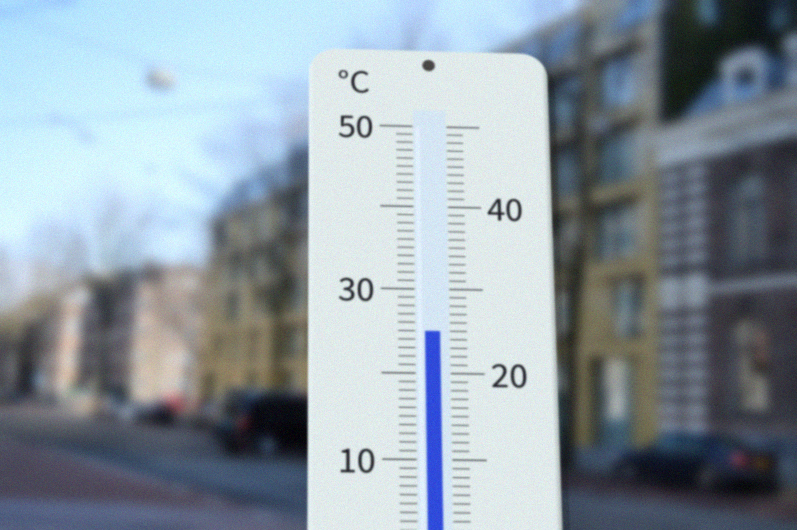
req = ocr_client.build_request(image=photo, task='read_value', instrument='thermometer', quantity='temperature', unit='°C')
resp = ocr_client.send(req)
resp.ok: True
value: 25 °C
